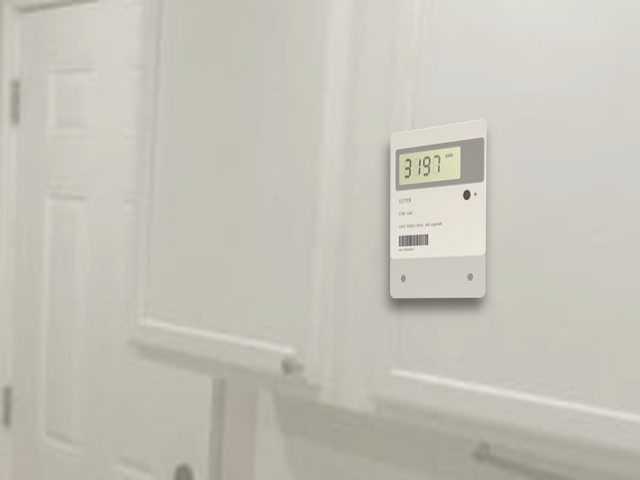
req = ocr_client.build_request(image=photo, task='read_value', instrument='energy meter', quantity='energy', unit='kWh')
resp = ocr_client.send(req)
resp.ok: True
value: 3197 kWh
